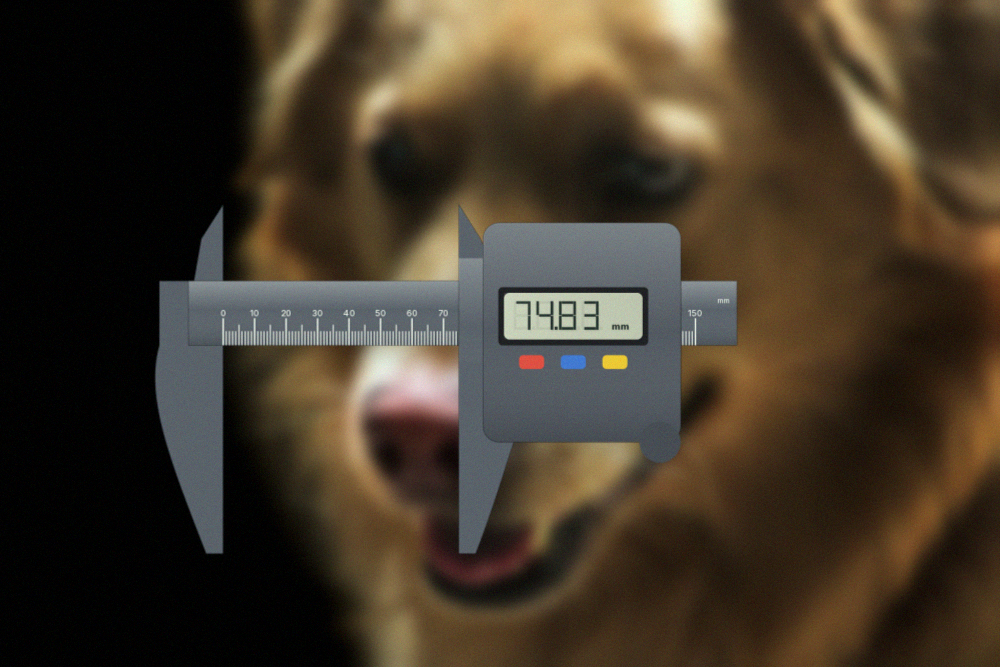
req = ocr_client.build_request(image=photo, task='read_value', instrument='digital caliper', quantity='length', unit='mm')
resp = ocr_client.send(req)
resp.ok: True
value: 74.83 mm
